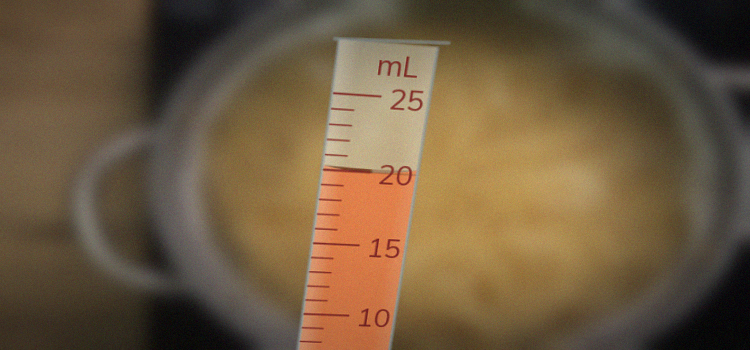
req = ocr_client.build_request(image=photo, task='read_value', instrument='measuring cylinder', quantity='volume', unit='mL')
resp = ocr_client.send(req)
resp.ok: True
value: 20 mL
